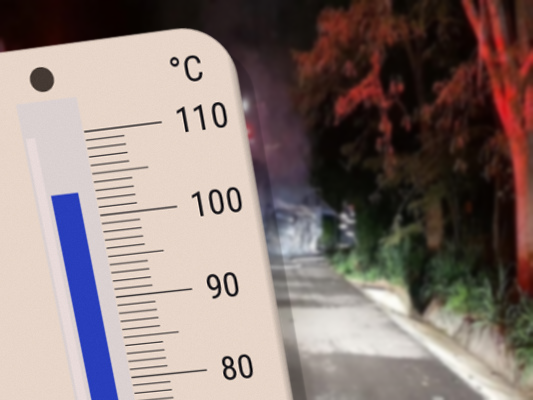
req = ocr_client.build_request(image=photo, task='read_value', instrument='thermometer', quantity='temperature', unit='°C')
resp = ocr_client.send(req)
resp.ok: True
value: 103 °C
